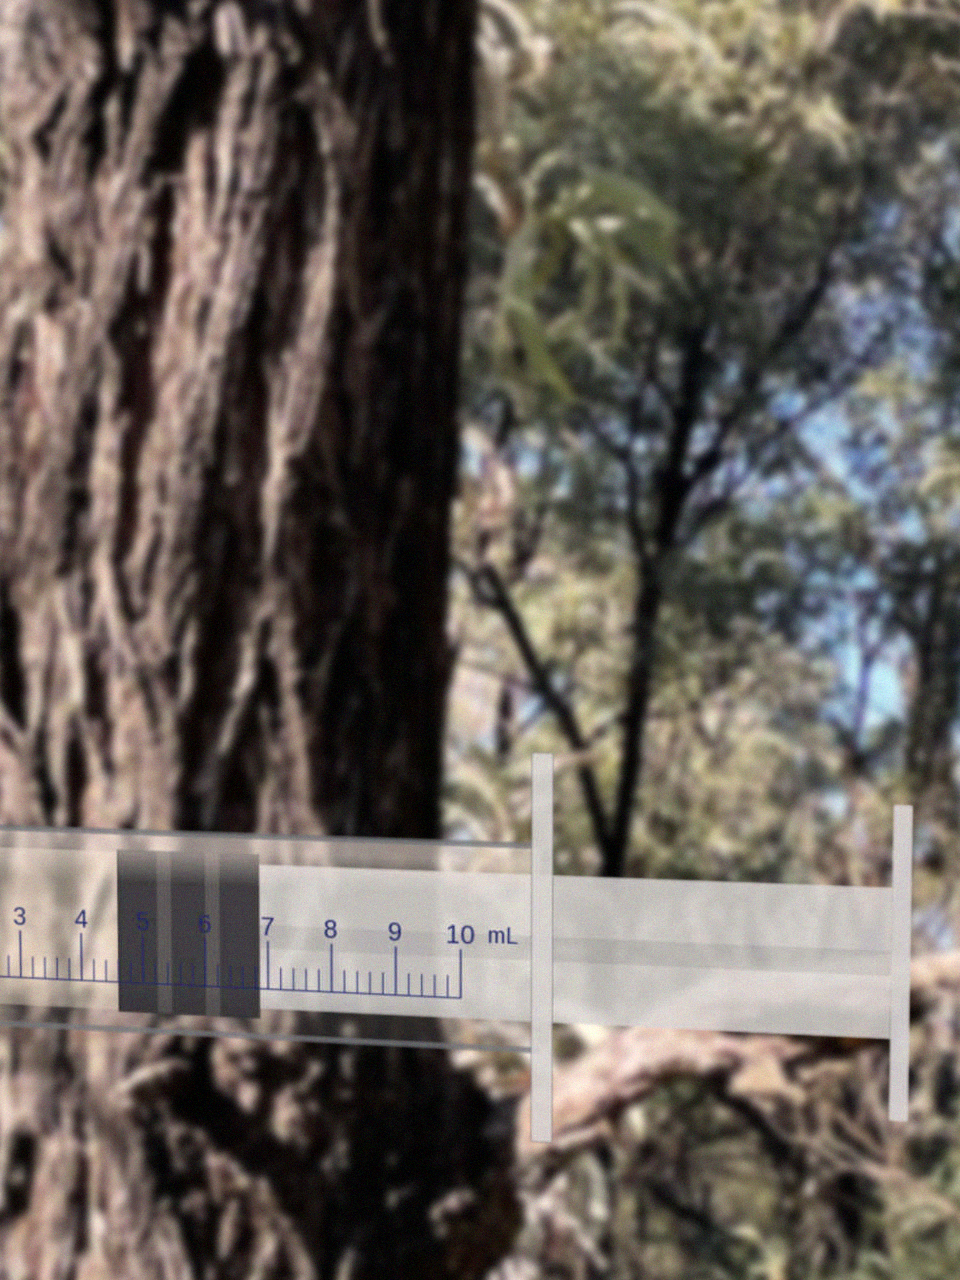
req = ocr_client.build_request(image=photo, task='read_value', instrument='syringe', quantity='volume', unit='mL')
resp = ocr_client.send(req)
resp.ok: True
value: 4.6 mL
